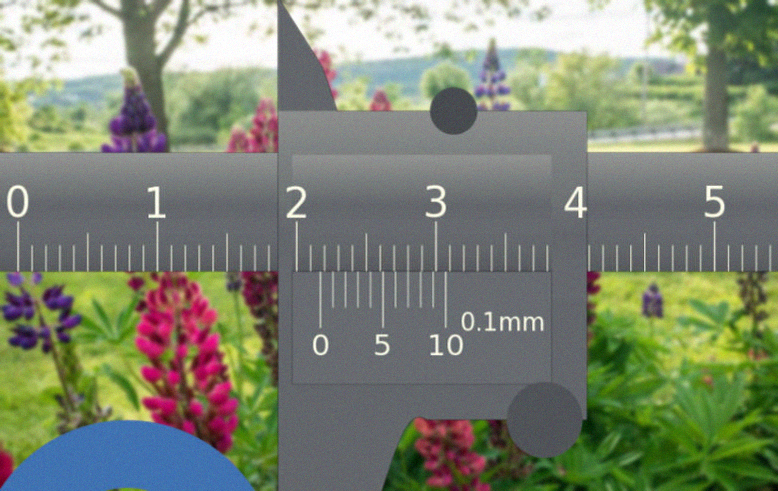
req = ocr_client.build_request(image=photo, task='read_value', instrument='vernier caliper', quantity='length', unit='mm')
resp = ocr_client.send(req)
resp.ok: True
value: 21.7 mm
